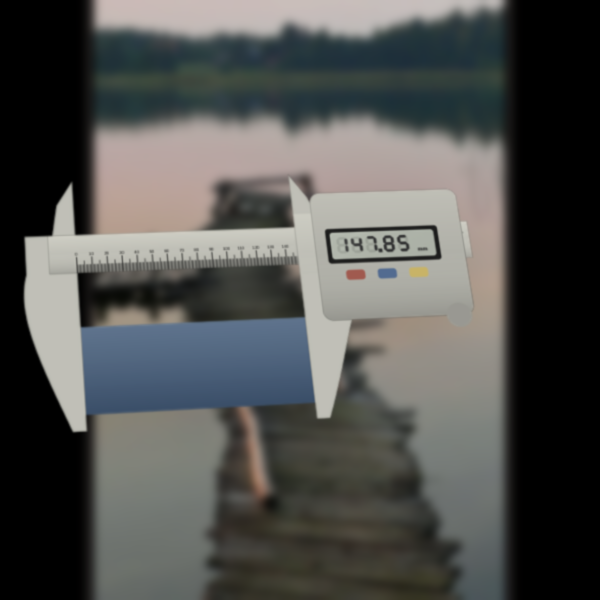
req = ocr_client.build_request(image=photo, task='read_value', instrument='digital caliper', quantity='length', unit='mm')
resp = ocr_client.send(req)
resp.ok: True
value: 147.85 mm
